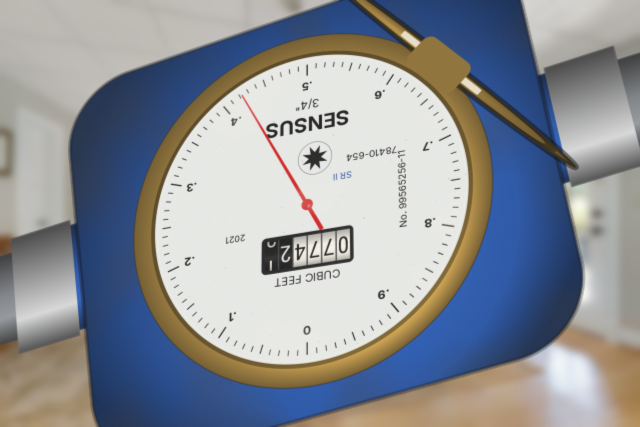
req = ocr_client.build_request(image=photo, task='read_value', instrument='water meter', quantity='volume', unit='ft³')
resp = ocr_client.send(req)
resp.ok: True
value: 77421.42 ft³
